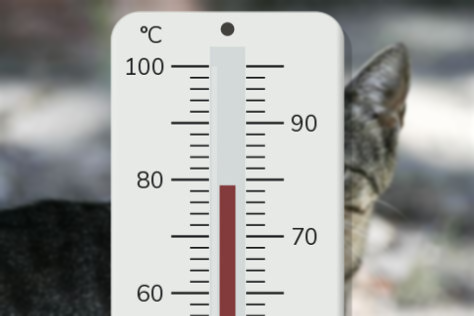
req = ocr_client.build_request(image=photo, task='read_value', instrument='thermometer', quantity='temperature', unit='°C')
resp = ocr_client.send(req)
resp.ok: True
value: 79 °C
